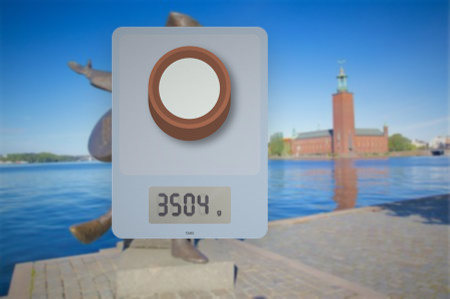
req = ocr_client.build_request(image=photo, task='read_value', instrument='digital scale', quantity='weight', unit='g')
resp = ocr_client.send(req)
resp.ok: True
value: 3504 g
